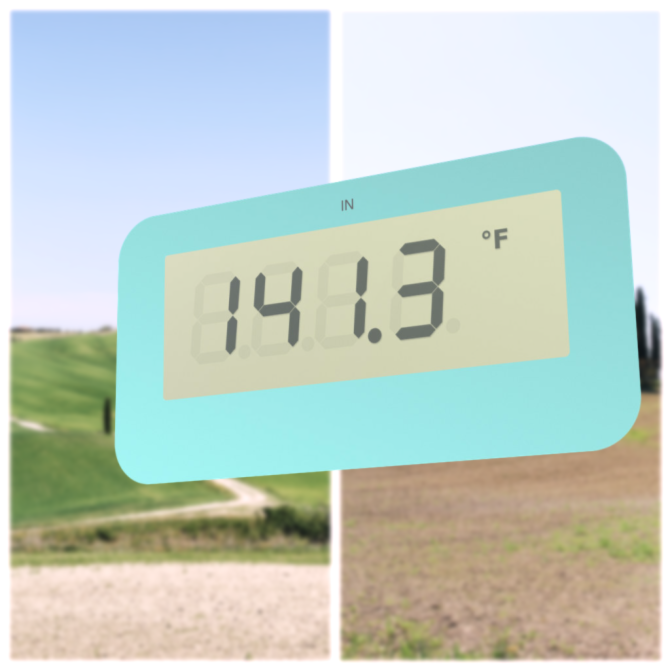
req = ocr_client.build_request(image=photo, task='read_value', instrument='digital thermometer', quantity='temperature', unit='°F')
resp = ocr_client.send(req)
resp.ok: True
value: 141.3 °F
